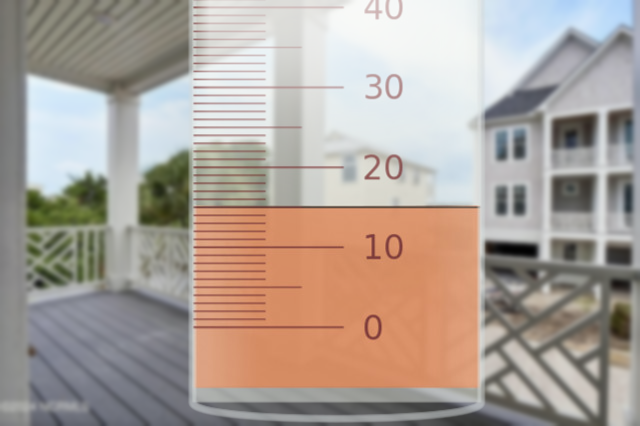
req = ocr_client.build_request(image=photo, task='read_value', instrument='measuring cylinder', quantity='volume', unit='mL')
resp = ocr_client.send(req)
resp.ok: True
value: 15 mL
